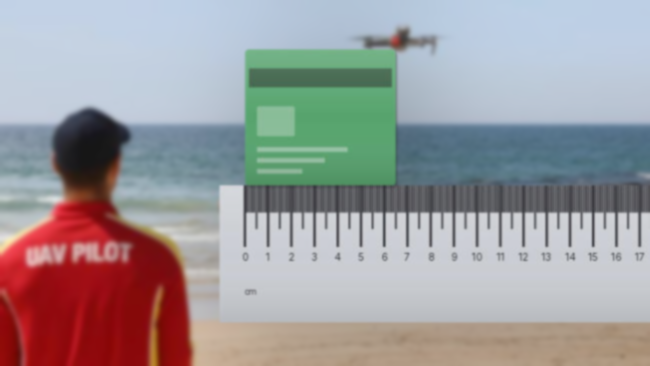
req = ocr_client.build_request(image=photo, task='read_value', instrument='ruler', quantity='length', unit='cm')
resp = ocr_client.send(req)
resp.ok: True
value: 6.5 cm
